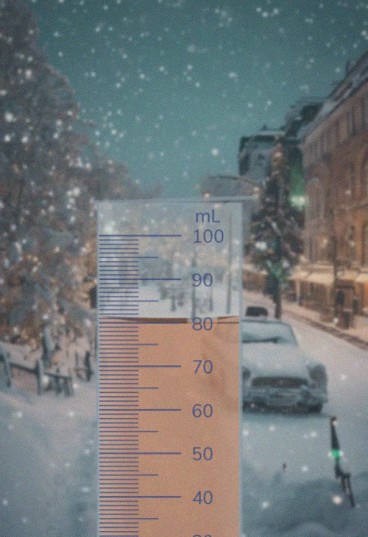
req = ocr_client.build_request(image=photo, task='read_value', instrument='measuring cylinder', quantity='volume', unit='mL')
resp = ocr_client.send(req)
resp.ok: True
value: 80 mL
